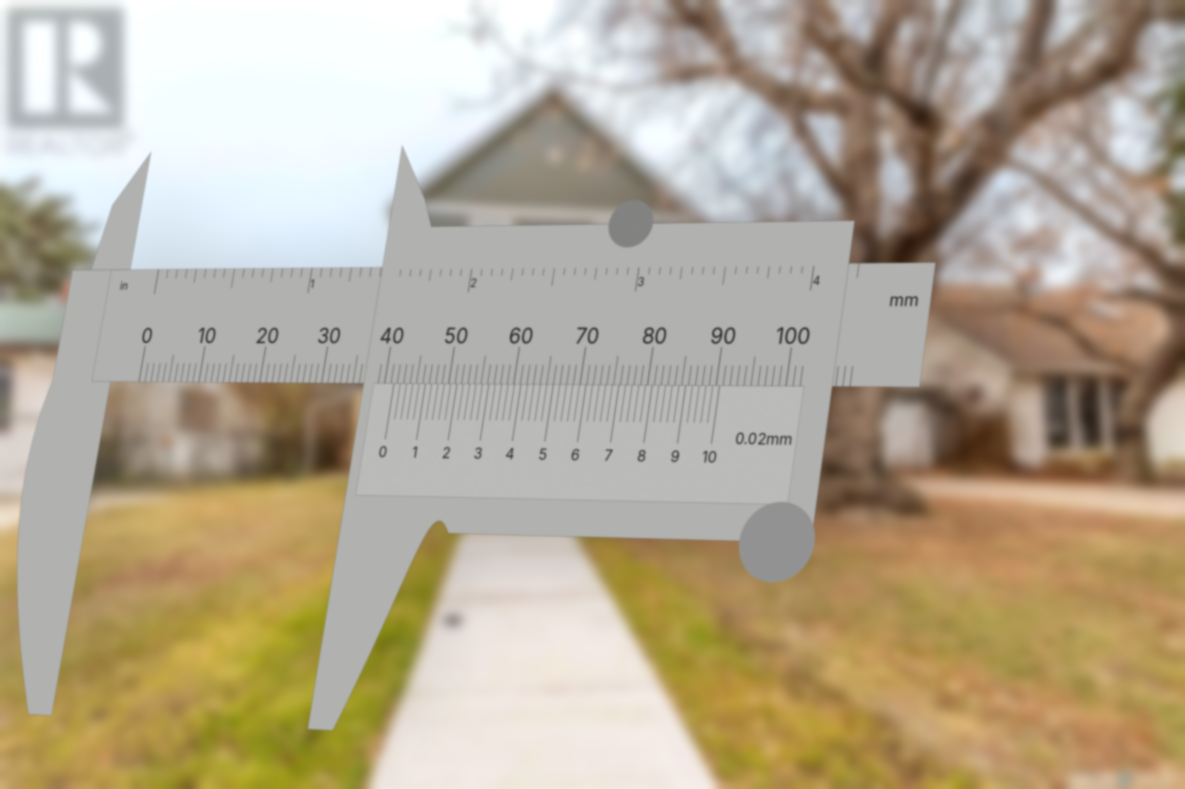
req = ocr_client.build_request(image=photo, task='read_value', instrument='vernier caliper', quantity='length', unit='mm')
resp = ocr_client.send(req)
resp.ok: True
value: 41.5 mm
